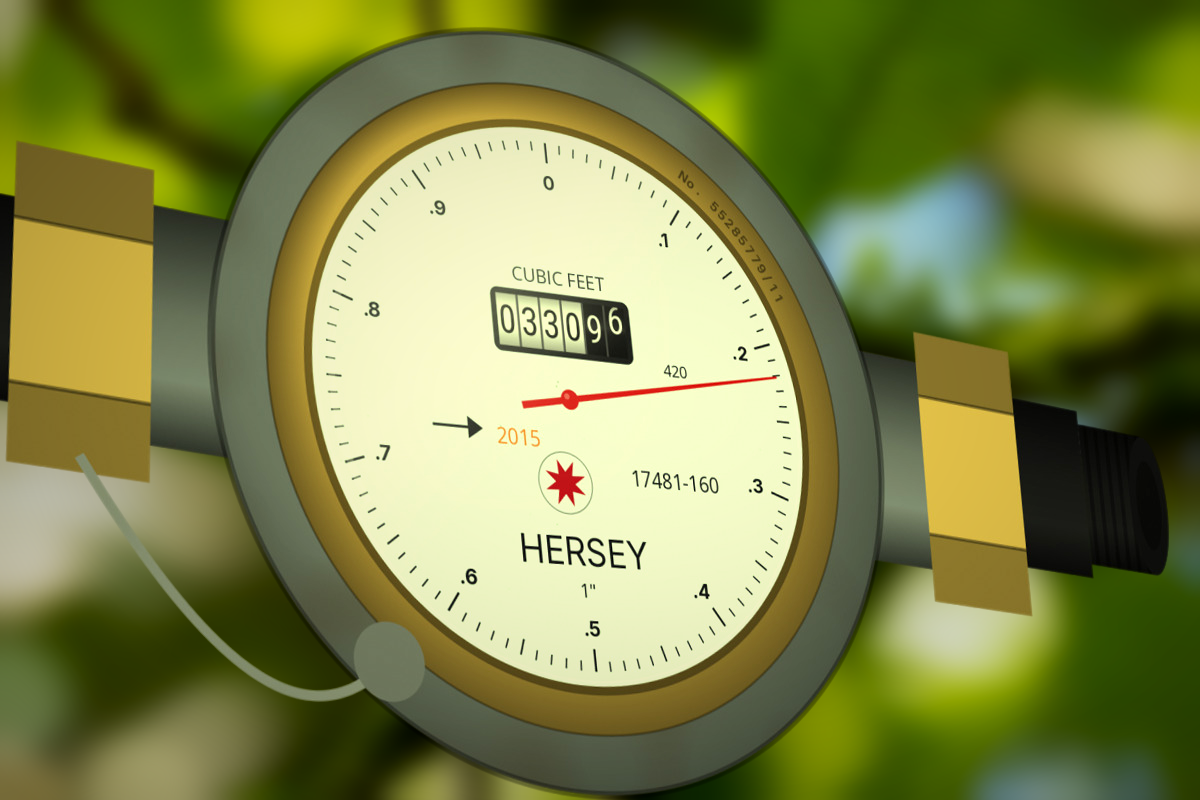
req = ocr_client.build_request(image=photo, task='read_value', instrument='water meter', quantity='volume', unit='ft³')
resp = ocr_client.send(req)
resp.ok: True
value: 33096.22 ft³
